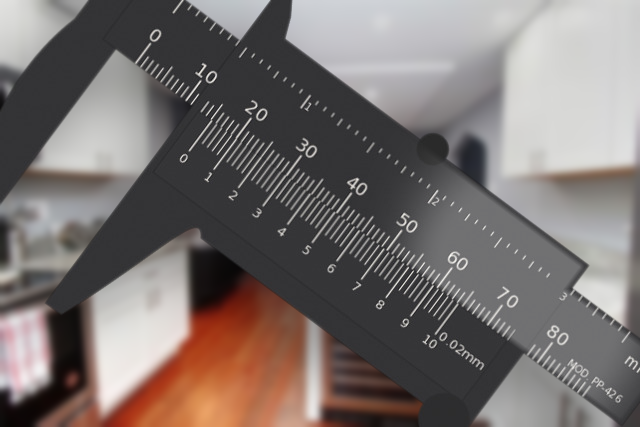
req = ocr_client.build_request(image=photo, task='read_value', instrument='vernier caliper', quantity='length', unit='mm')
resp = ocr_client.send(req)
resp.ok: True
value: 15.2 mm
